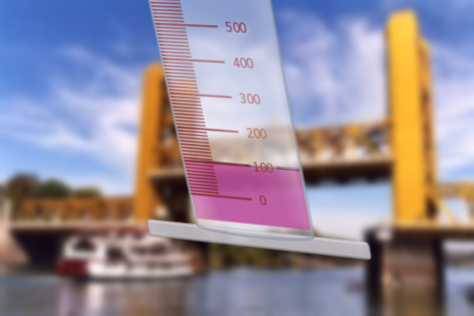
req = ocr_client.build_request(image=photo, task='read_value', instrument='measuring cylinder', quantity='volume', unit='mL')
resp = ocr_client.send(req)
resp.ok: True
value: 100 mL
